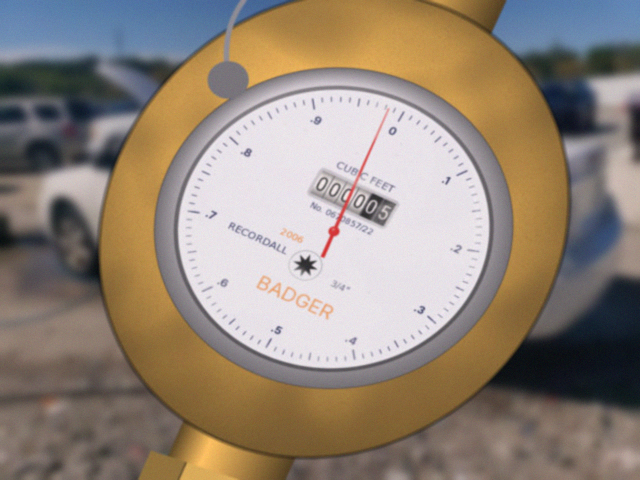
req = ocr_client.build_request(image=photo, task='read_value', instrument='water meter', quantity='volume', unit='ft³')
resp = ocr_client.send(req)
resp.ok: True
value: 4.98 ft³
